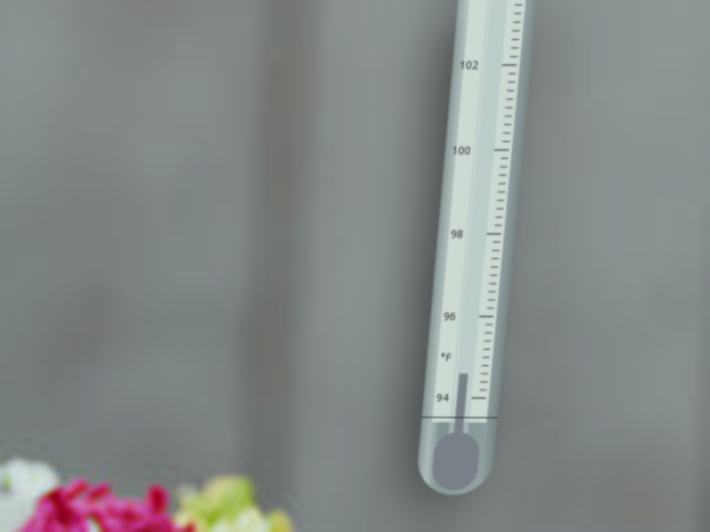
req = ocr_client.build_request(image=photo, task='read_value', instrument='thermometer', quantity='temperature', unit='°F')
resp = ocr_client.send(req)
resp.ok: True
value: 94.6 °F
